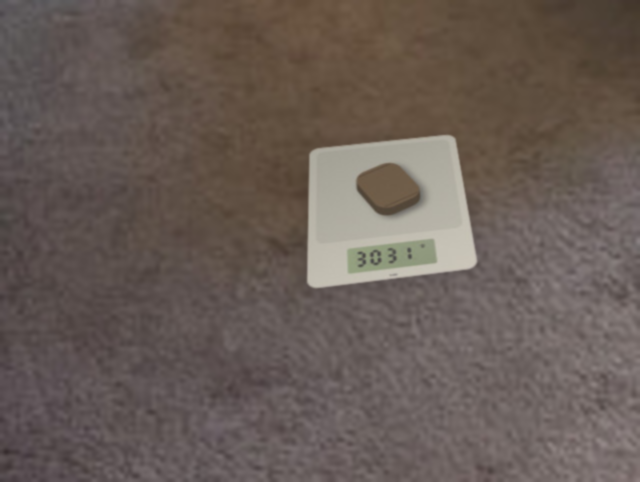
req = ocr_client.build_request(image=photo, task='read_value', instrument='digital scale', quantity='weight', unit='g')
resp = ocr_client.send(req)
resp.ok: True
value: 3031 g
